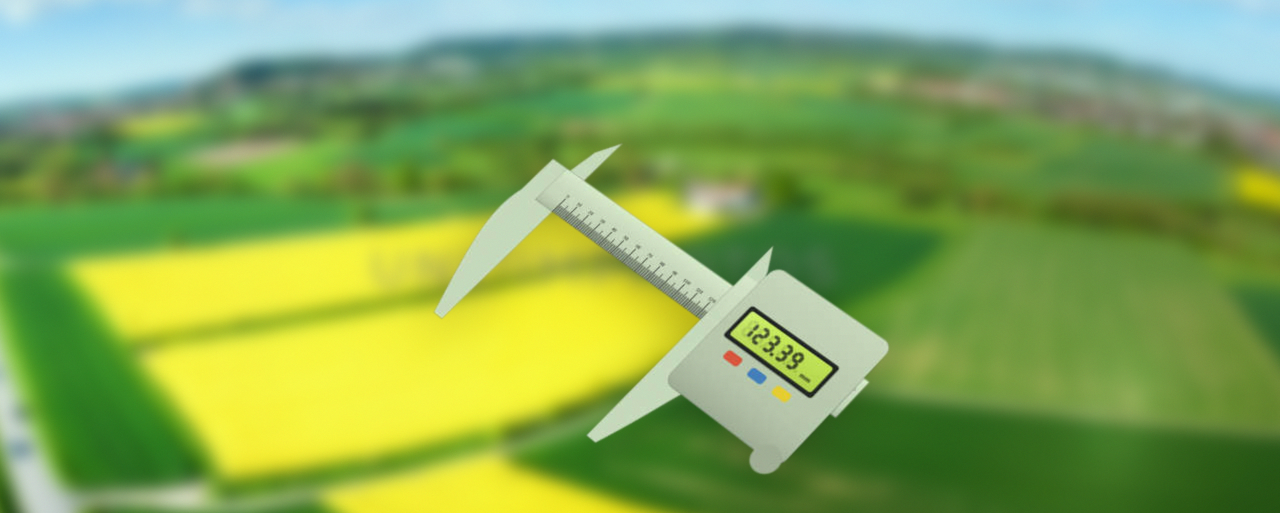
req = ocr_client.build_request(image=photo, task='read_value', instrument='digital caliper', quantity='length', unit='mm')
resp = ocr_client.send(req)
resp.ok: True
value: 123.39 mm
